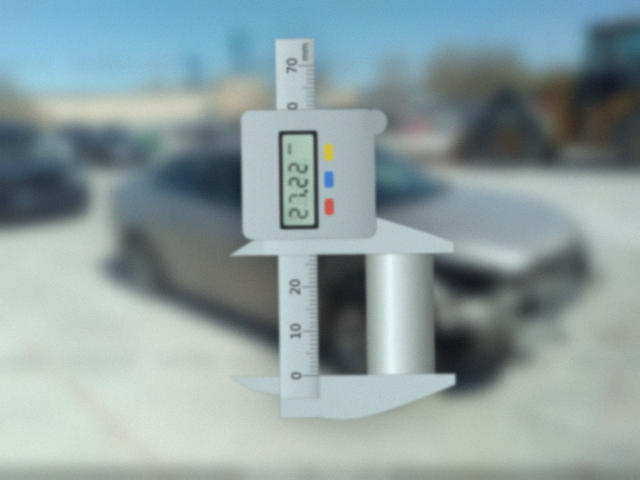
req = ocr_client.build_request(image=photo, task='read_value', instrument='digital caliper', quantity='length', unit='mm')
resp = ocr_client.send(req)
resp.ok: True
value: 27.22 mm
